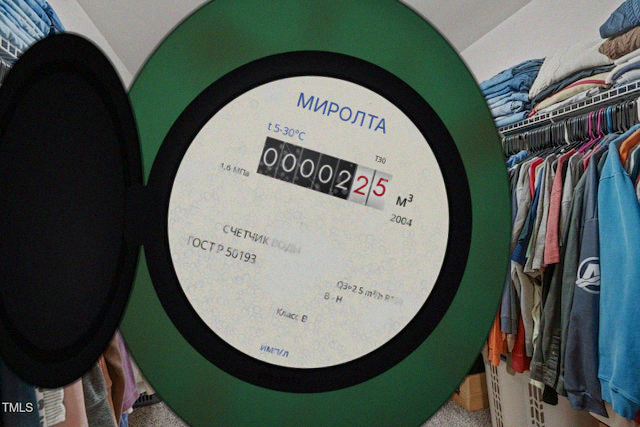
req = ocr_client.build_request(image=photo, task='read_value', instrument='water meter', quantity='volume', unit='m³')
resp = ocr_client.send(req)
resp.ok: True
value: 2.25 m³
